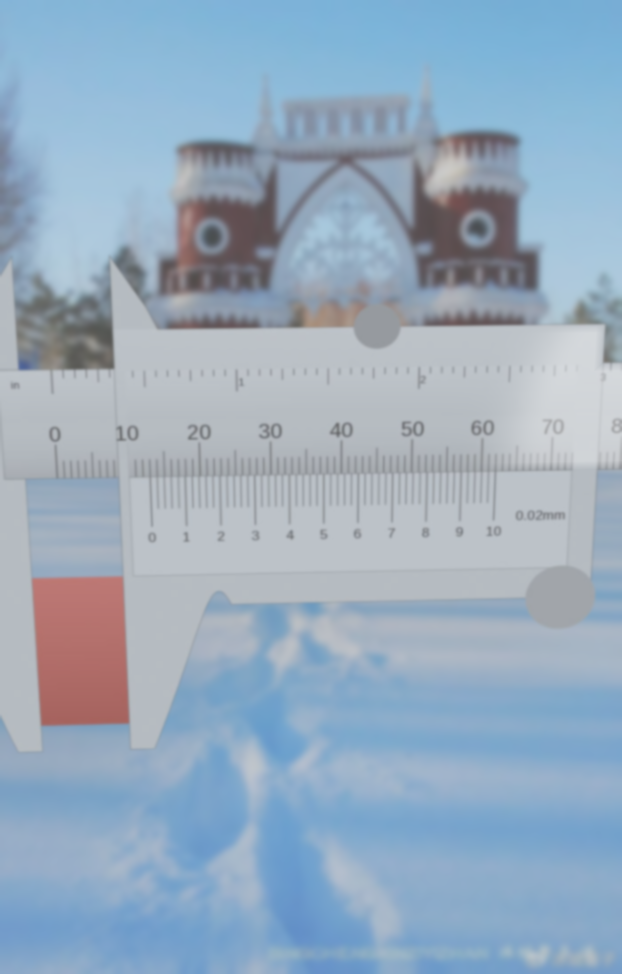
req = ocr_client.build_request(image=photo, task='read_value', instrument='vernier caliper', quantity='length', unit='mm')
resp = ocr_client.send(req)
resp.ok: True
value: 13.0 mm
